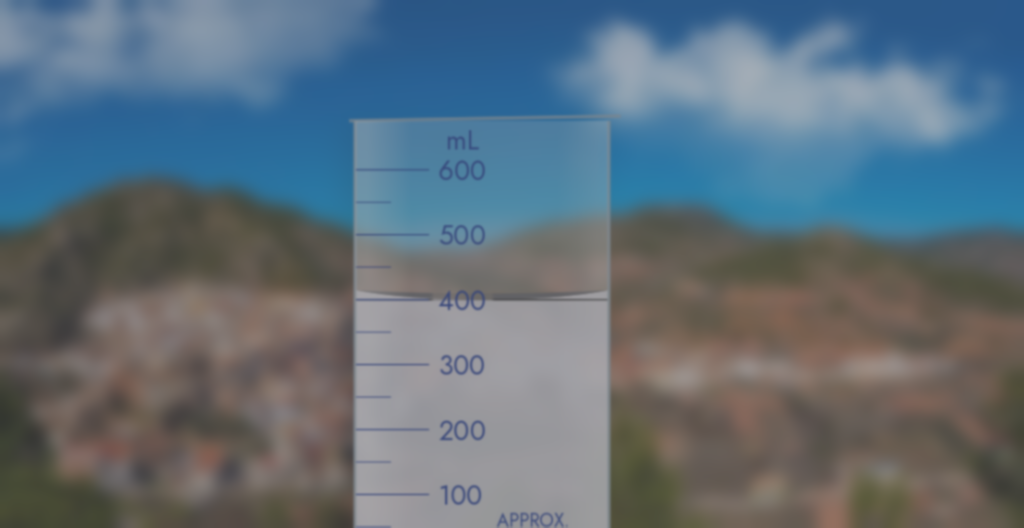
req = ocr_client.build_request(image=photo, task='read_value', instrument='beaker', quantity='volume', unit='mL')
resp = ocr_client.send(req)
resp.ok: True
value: 400 mL
